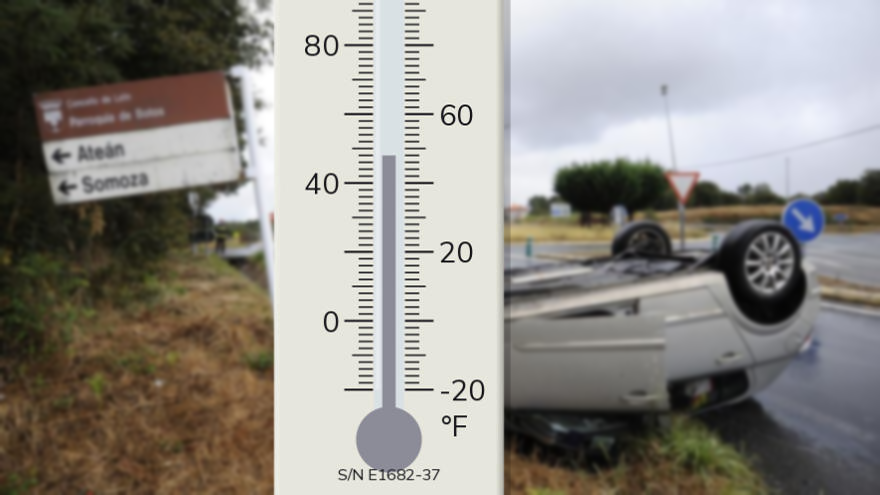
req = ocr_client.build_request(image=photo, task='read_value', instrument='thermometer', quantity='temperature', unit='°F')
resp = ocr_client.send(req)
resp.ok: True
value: 48 °F
